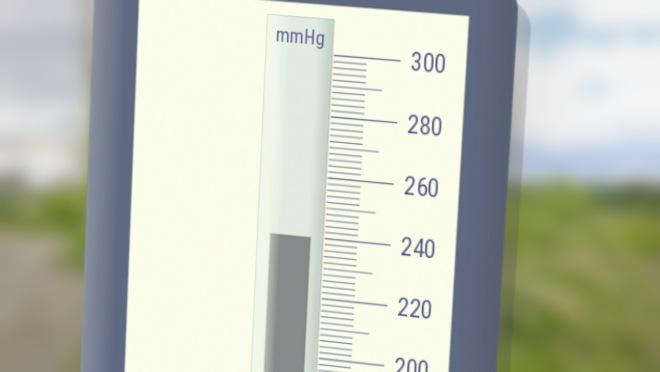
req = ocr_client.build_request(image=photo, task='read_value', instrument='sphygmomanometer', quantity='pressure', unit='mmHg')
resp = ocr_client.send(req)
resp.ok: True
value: 240 mmHg
